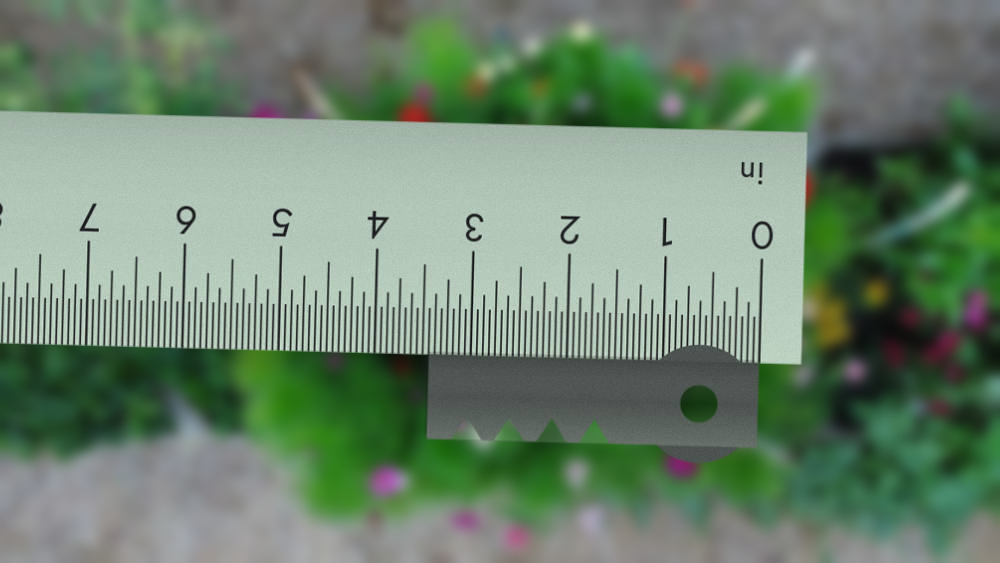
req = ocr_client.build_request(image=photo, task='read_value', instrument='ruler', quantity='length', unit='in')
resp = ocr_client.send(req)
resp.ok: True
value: 3.4375 in
